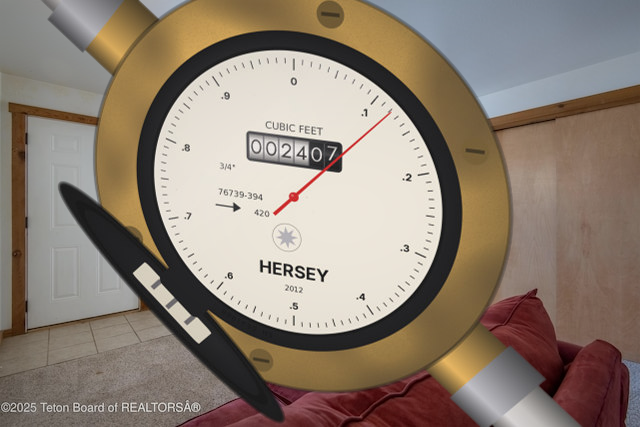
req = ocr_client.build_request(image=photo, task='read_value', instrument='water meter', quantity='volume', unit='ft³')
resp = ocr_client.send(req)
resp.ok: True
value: 2407.12 ft³
